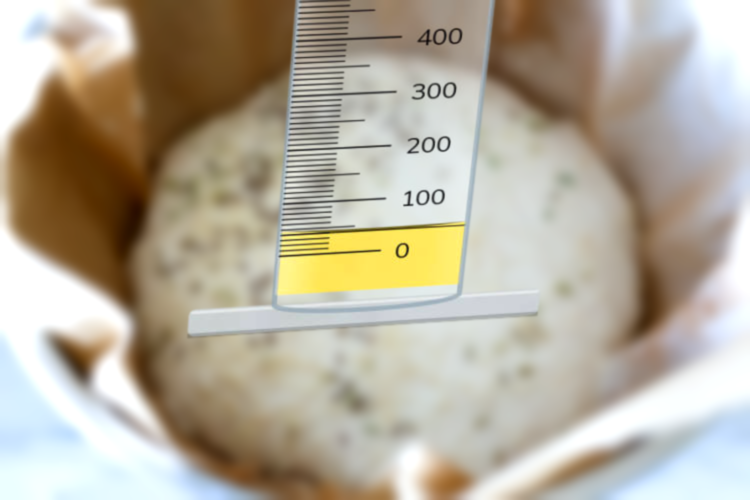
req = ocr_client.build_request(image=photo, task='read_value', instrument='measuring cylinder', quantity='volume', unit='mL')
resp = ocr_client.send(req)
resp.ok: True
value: 40 mL
